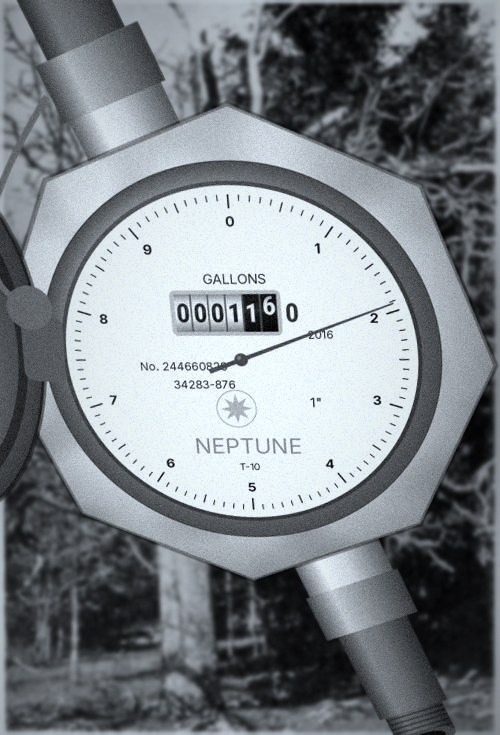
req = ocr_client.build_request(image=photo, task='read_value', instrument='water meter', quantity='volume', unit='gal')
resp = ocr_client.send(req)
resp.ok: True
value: 1161.9 gal
